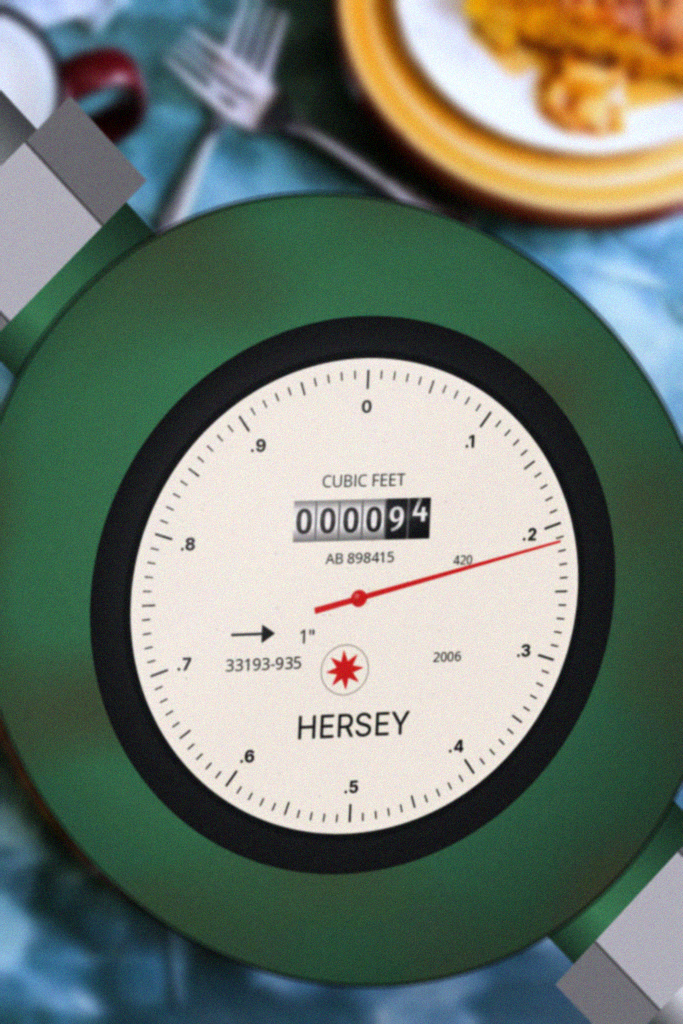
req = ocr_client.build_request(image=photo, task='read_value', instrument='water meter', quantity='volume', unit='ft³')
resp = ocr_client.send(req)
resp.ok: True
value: 94.21 ft³
